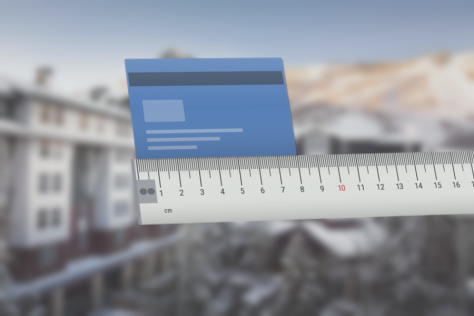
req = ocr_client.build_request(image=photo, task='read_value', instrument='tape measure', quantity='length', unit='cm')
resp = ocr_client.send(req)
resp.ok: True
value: 8 cm
